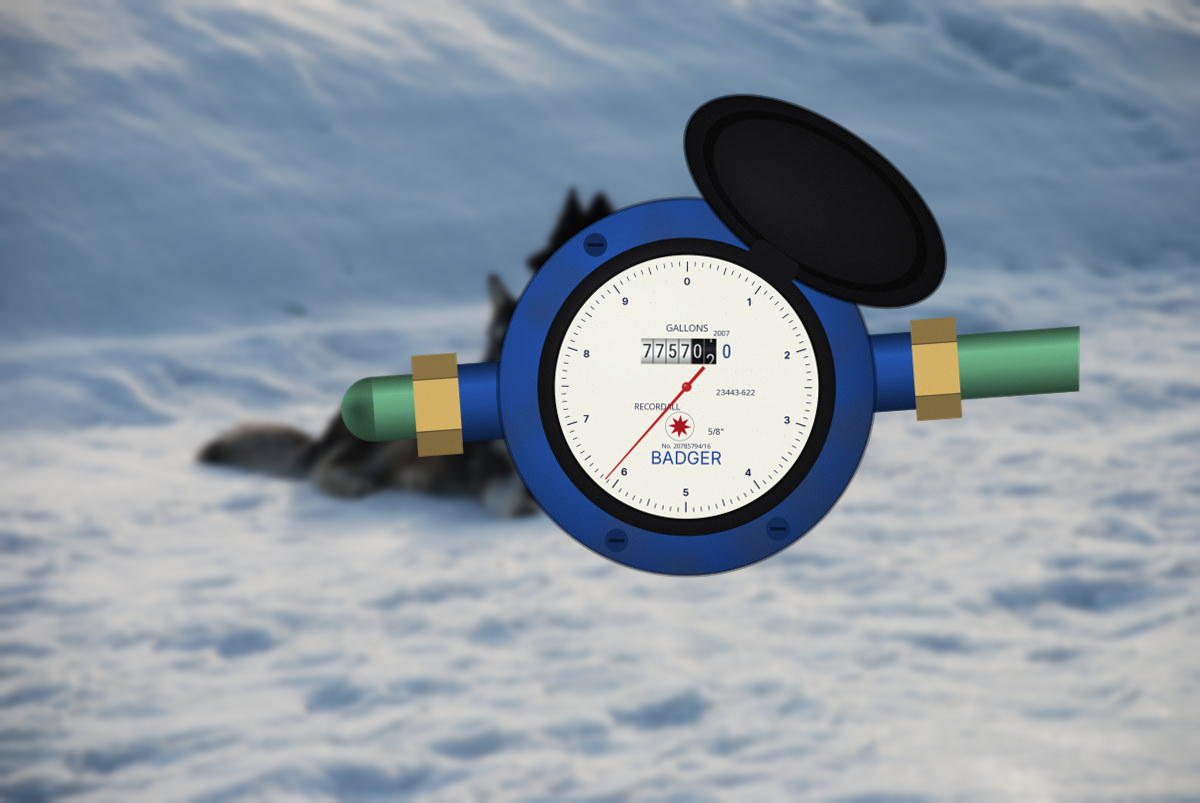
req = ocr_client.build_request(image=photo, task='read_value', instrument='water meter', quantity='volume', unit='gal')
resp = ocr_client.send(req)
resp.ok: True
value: 7757016.1 gal
